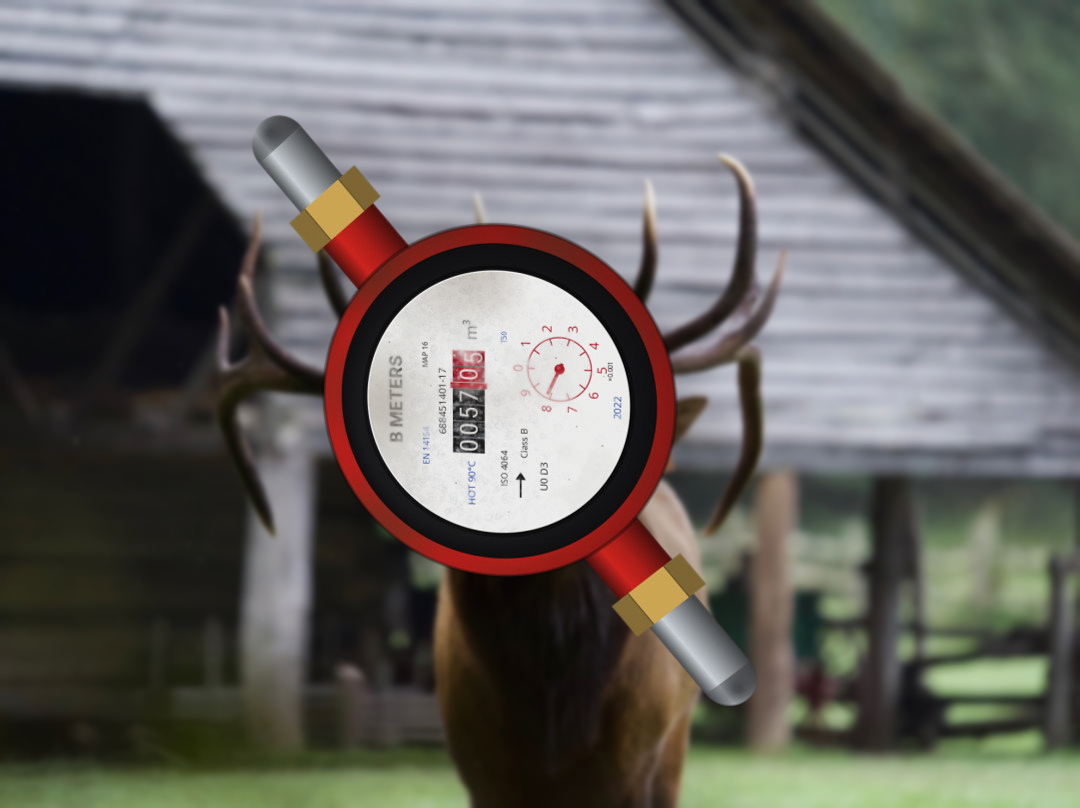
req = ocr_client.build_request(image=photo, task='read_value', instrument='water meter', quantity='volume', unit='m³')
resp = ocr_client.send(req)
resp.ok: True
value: 57.048 m³
